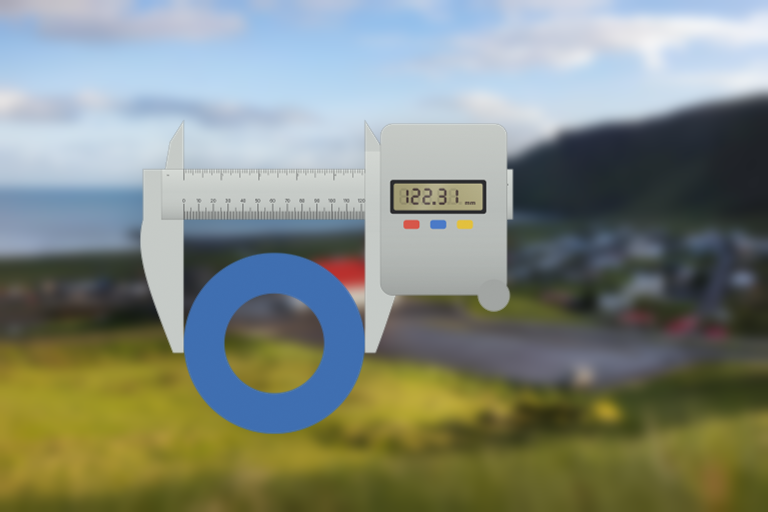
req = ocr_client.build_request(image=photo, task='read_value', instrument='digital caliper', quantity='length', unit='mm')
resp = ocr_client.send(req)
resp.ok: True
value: 122.31 mm
